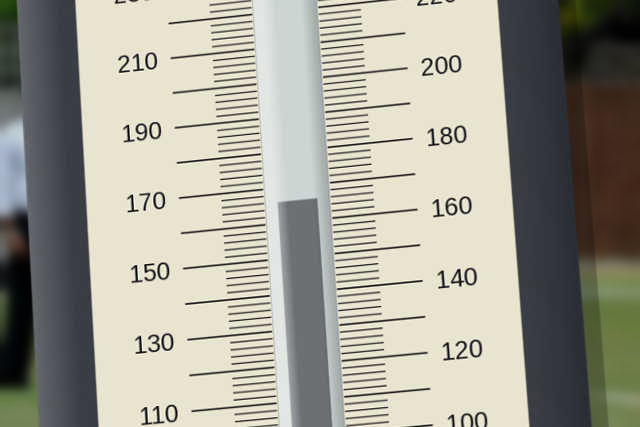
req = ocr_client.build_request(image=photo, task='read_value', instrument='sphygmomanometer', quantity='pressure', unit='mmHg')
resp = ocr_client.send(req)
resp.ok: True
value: 166 mmHg
